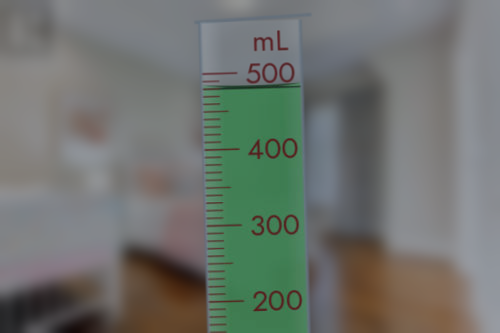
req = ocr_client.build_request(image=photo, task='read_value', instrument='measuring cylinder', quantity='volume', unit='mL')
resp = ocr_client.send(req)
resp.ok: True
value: 480 mL
